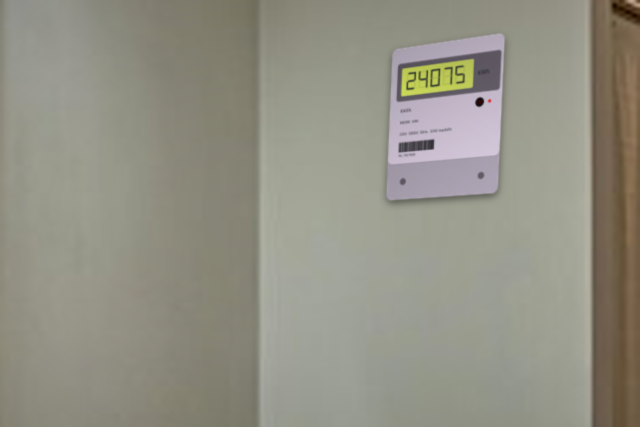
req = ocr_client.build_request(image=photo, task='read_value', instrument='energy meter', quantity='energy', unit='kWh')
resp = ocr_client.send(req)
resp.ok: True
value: 24075 kWh
